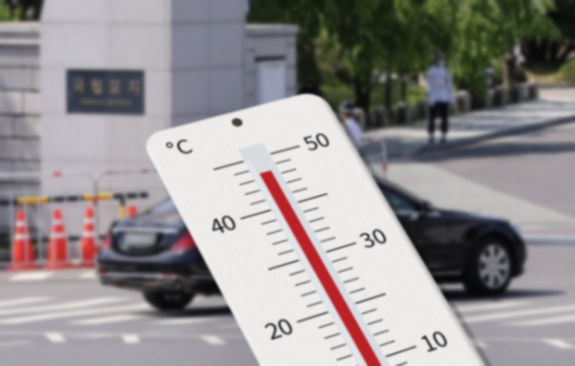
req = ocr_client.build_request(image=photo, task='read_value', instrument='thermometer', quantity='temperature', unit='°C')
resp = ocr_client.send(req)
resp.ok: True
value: 47 °C
